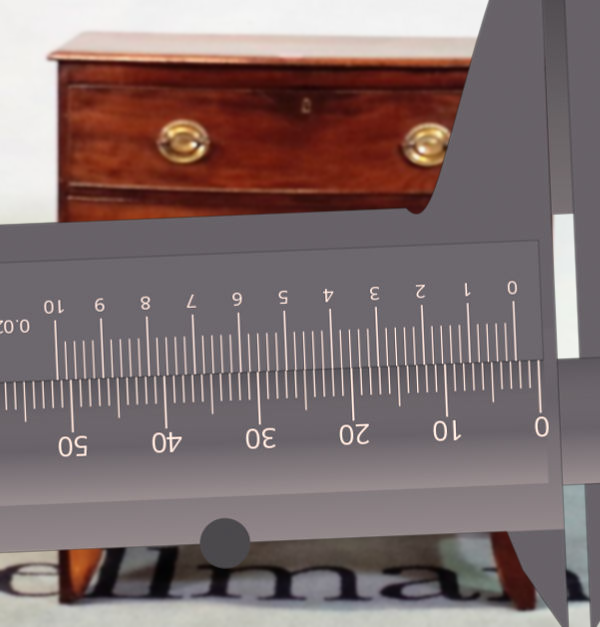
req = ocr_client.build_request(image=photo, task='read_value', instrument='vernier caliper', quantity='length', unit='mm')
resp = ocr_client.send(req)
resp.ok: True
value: 2.4 mm
